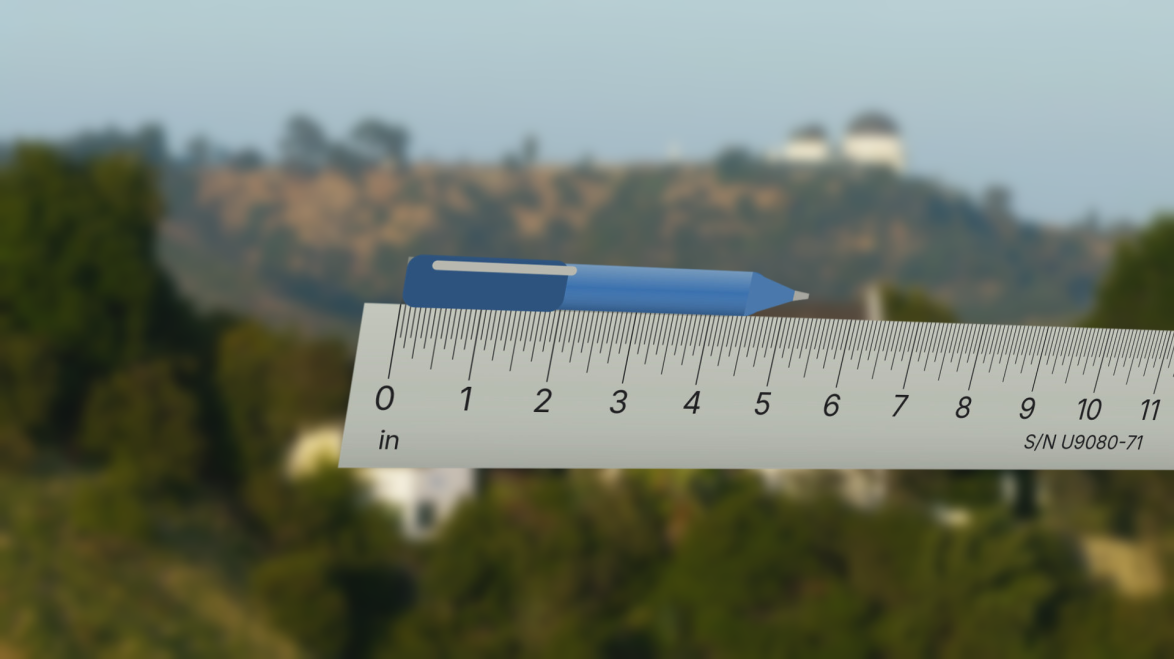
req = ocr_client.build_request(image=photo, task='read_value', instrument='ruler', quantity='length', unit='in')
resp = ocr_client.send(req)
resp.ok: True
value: 5.3125 in
